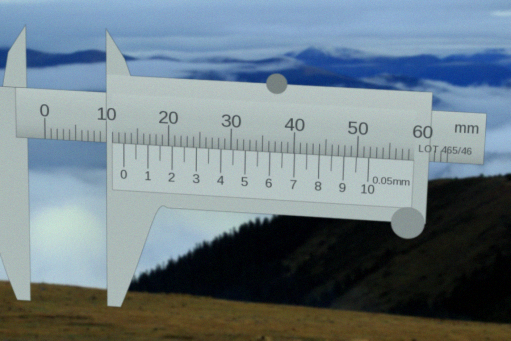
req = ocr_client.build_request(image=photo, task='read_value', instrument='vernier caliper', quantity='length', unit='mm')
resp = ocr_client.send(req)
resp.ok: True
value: 12.8 mm
